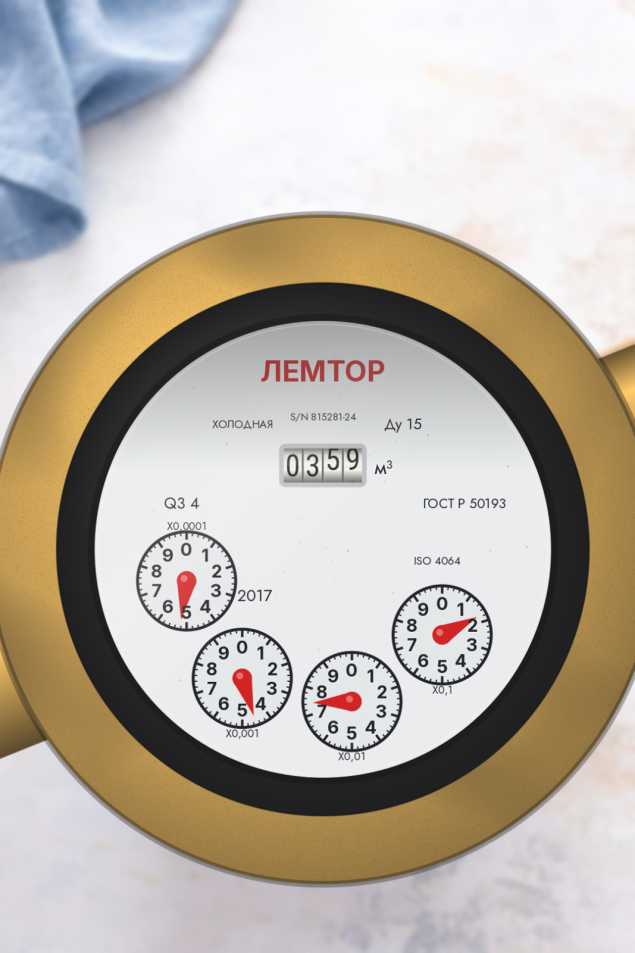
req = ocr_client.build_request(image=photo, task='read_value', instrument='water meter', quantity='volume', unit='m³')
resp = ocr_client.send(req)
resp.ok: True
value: 359.1745 m³
